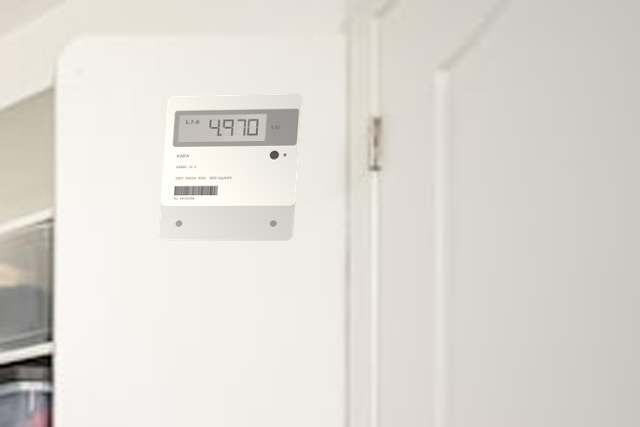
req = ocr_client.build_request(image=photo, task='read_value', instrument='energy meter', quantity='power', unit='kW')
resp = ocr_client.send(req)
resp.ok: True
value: 4.970 kW
